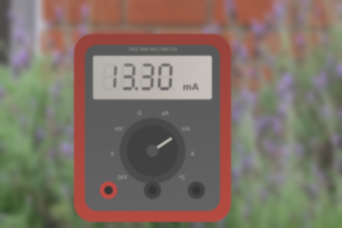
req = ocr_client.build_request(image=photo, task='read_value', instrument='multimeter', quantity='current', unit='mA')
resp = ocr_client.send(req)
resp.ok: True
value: 13.30 mA
